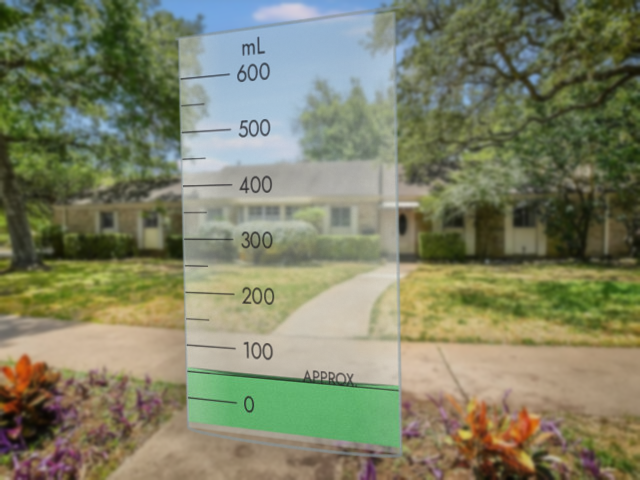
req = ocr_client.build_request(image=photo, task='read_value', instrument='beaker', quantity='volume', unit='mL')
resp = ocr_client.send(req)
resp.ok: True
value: 50 mL
